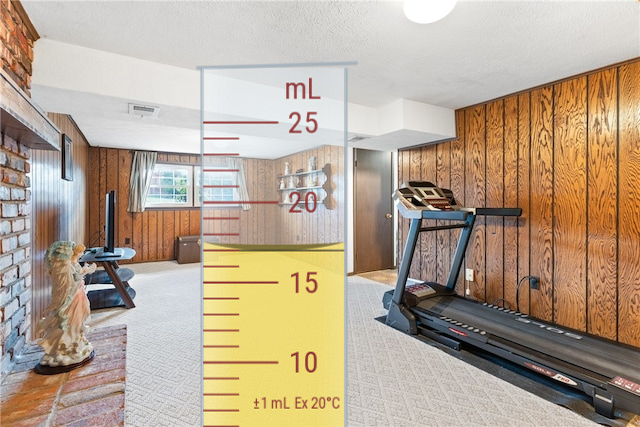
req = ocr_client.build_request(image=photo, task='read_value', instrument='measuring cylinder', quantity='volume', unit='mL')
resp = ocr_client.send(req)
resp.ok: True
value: 17 mL
